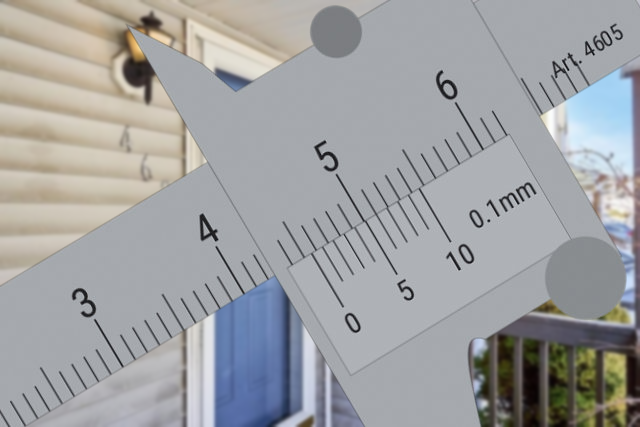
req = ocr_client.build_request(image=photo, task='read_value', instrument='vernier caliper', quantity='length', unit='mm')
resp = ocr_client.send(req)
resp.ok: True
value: 45.6 mm
